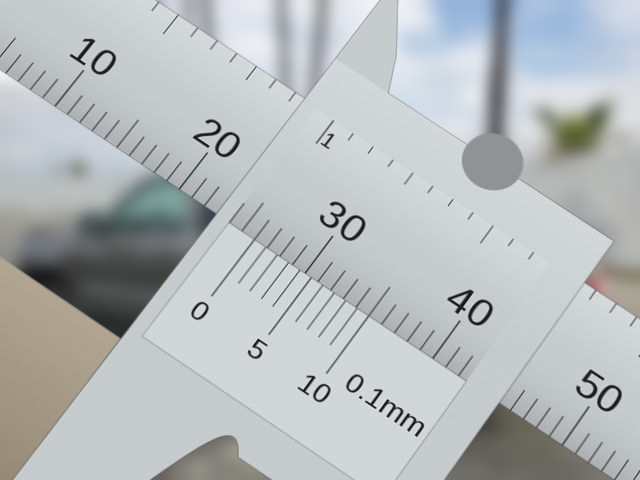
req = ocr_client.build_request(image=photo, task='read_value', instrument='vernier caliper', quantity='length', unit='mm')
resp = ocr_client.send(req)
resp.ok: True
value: 26.0 mm
